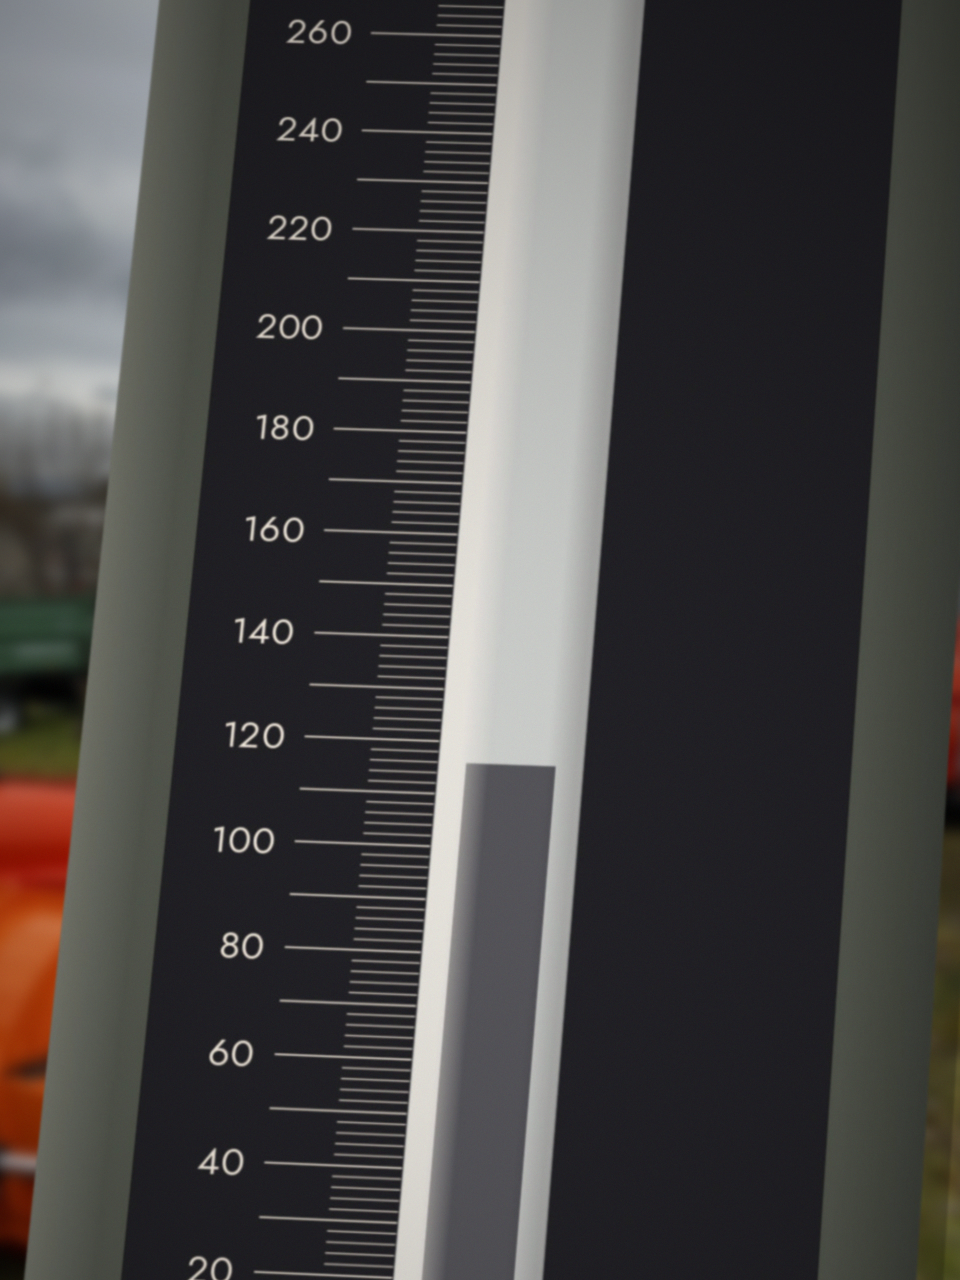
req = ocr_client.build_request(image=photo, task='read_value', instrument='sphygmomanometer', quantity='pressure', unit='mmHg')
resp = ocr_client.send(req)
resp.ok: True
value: 116 mmHg
